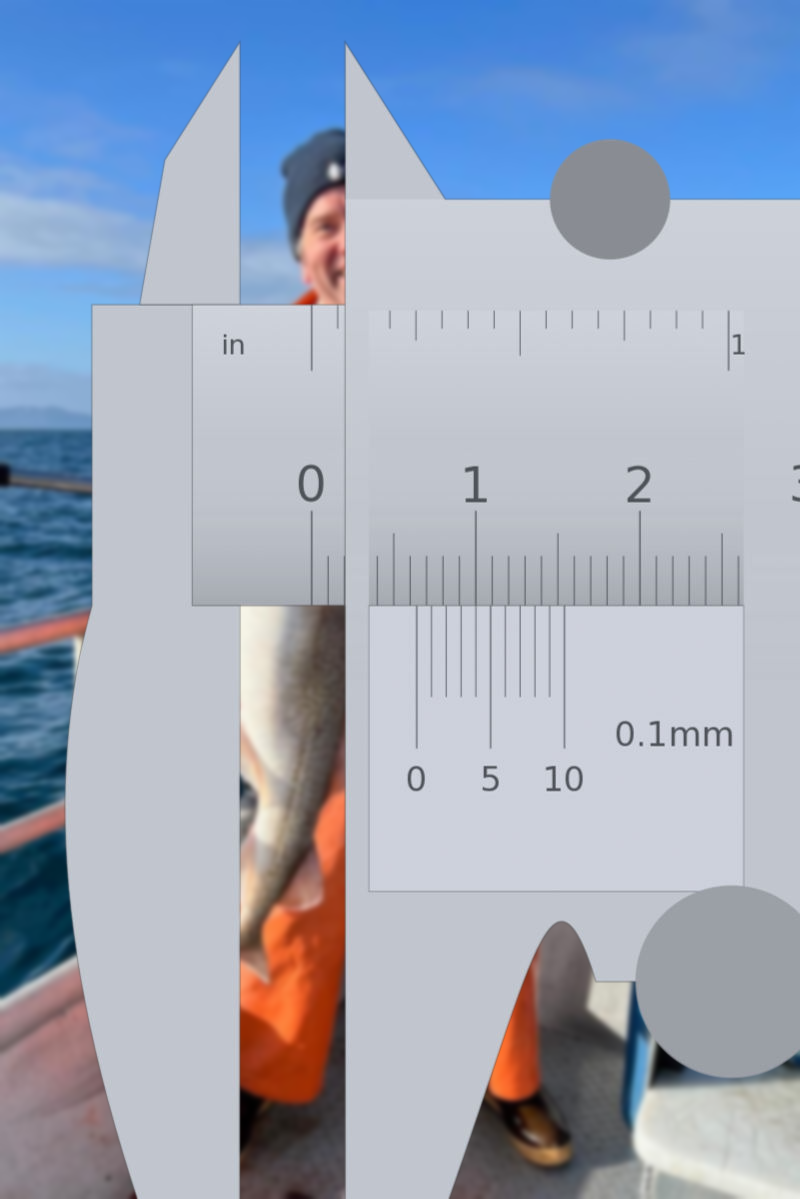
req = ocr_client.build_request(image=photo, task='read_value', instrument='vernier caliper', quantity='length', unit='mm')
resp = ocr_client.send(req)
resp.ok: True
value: 6.4 mm
